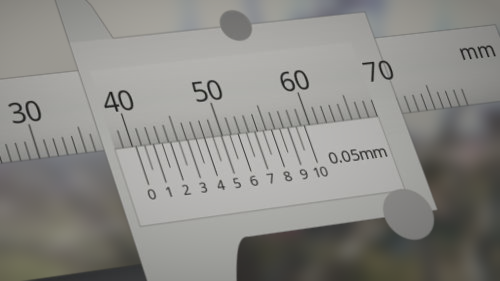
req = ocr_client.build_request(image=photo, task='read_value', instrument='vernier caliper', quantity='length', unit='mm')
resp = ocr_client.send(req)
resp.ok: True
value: 40.4 mm
